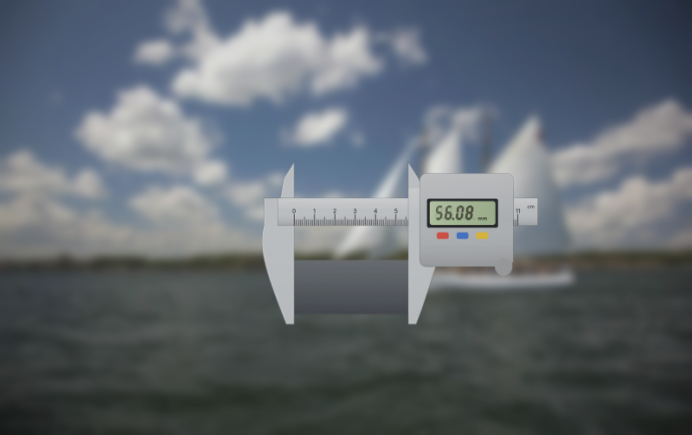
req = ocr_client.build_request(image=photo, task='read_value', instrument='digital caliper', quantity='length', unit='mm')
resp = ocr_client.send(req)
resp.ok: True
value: 56.08 mm
